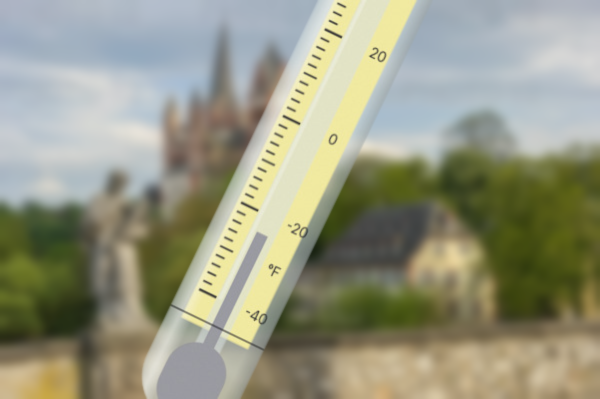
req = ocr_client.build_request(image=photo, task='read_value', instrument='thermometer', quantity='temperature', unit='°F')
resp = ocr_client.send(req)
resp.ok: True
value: -24 °F
